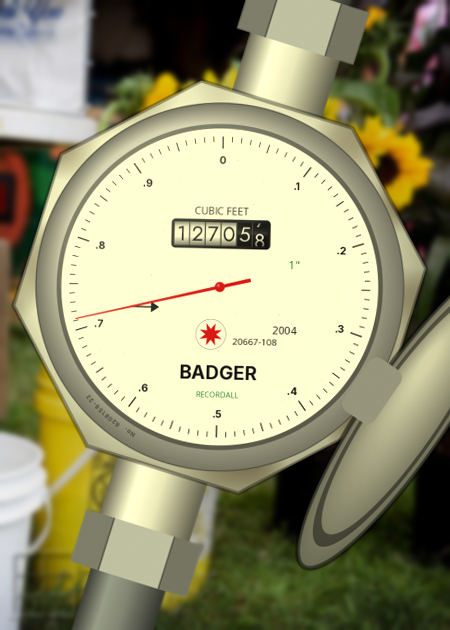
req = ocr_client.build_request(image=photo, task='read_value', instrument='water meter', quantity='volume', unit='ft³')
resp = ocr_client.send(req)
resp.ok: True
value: 127057.71 ft³
